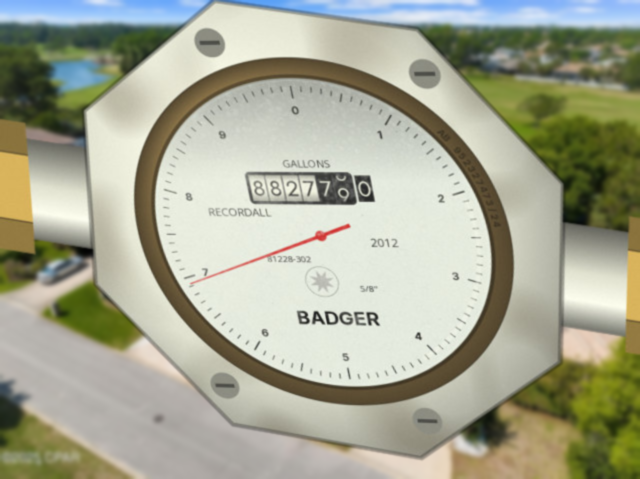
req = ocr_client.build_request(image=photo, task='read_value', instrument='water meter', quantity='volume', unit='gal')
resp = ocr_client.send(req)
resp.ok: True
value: 8827786.9 gal
